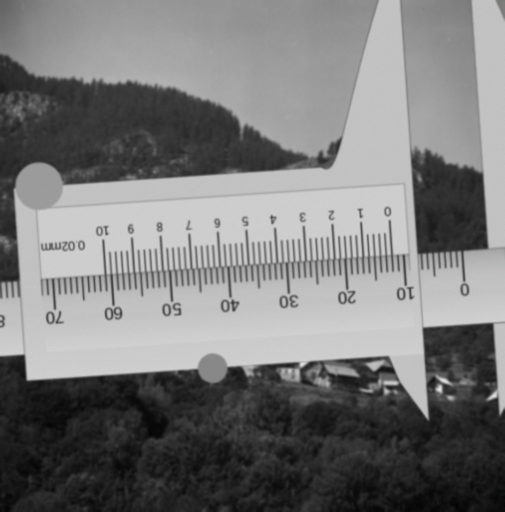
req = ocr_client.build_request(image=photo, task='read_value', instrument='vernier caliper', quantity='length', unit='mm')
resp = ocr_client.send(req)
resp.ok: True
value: 12.0 mm
